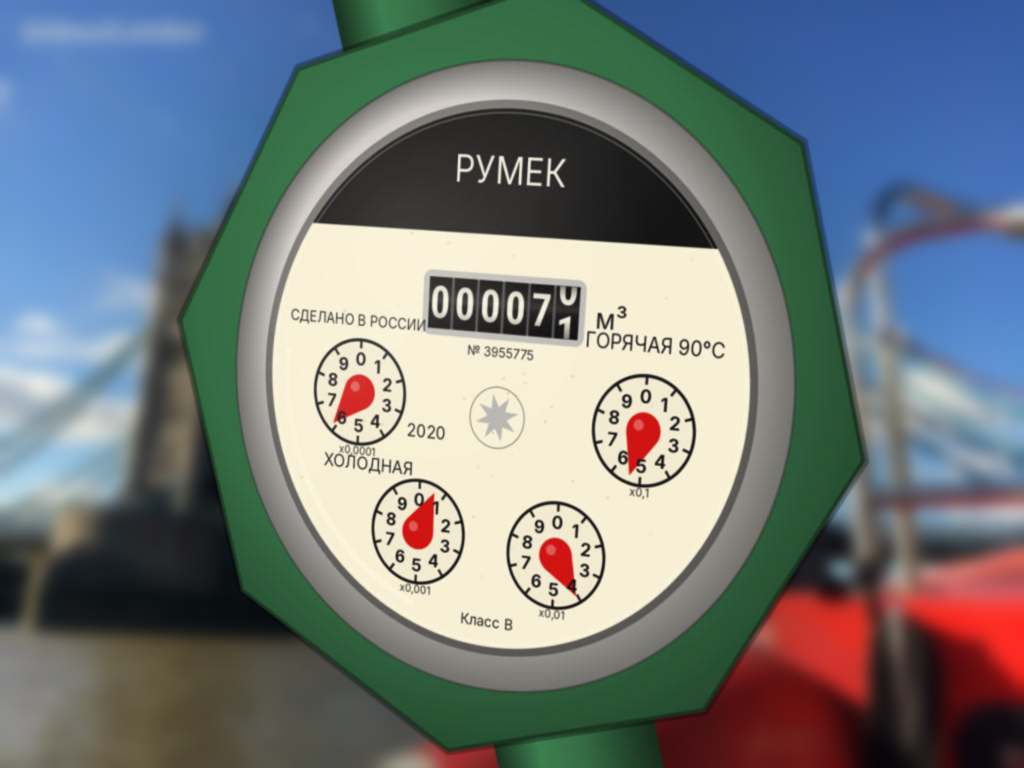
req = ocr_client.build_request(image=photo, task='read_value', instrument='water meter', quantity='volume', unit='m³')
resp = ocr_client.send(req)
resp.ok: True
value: 70.5406 m³
